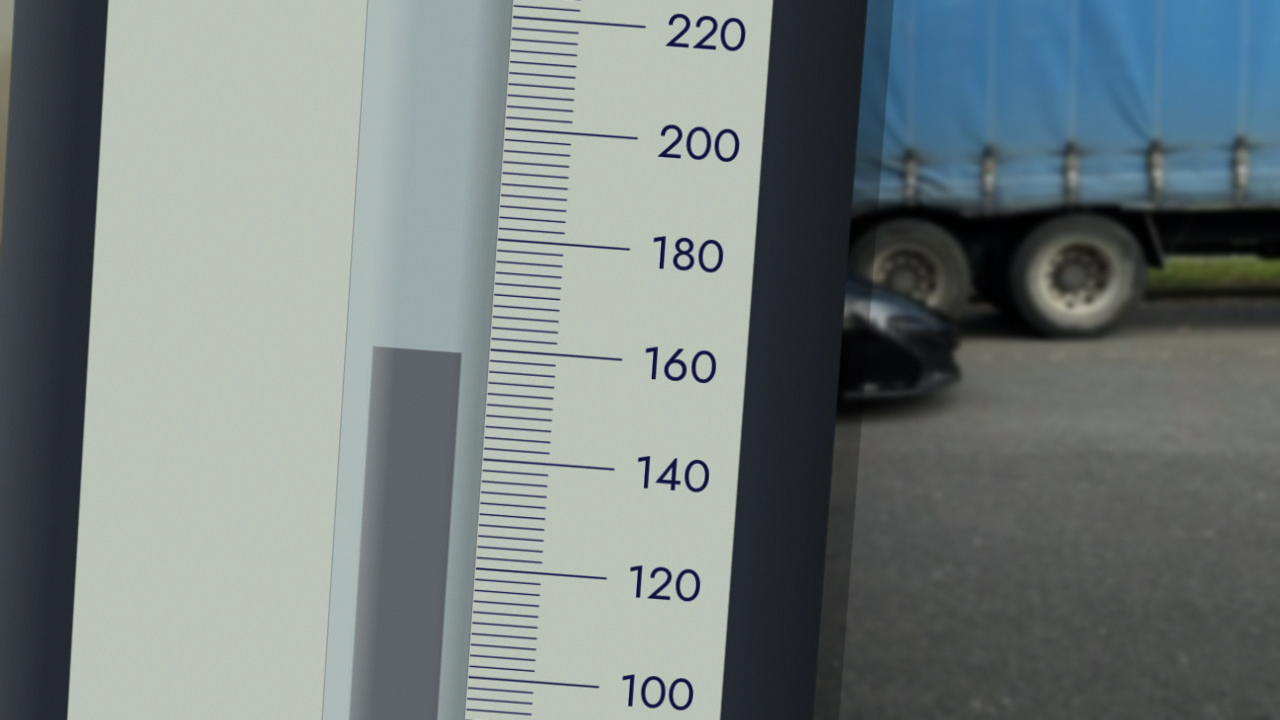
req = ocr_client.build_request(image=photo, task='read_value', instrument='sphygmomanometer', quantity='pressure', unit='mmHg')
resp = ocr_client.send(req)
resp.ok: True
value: 159 mmHg
